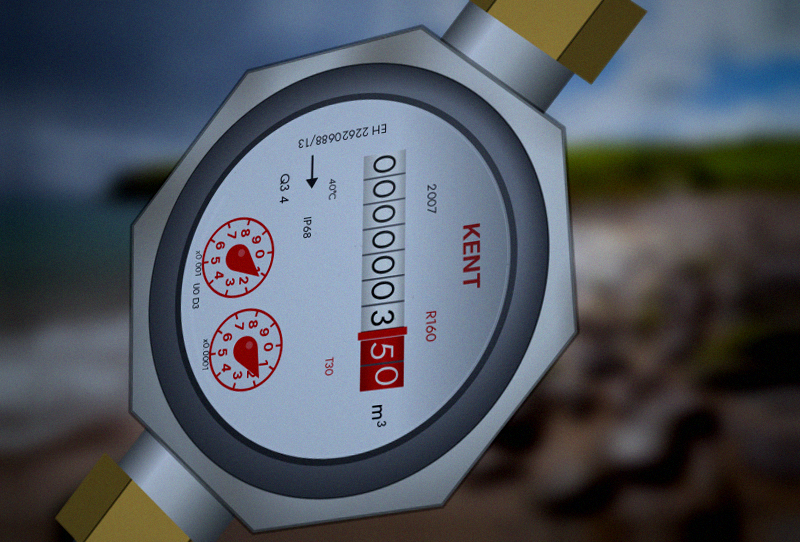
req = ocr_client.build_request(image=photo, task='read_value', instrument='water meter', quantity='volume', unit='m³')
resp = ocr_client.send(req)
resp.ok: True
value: 3.5011 m³
